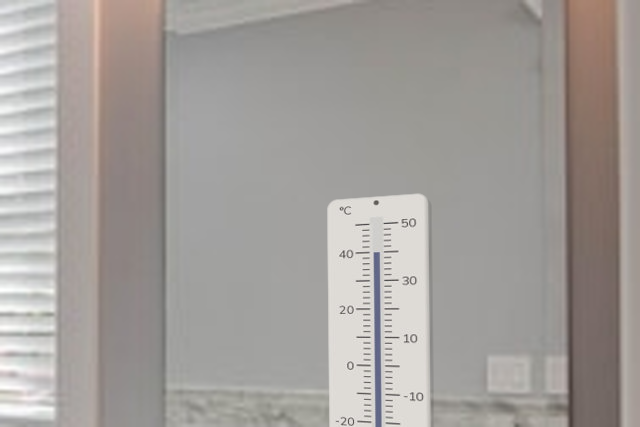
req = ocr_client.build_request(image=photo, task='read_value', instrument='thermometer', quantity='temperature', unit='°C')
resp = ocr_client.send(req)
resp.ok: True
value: 40 °C
